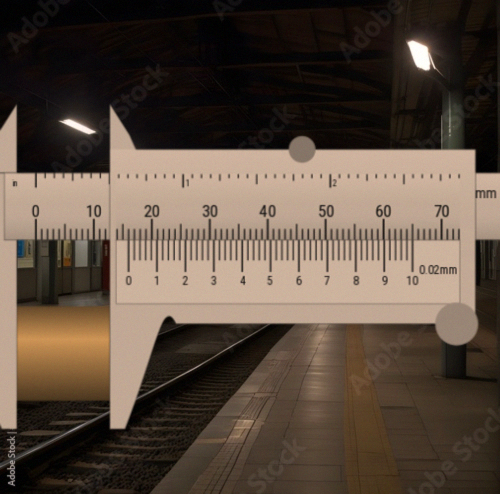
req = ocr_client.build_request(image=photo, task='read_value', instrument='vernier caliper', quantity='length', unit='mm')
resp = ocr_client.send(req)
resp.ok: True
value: 16.0 mm
